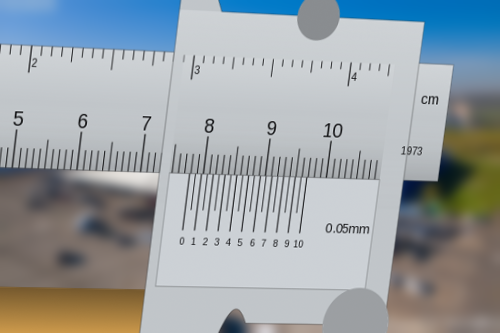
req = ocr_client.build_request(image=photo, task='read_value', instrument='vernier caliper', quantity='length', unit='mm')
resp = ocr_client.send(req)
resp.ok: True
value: 77.8 mm
